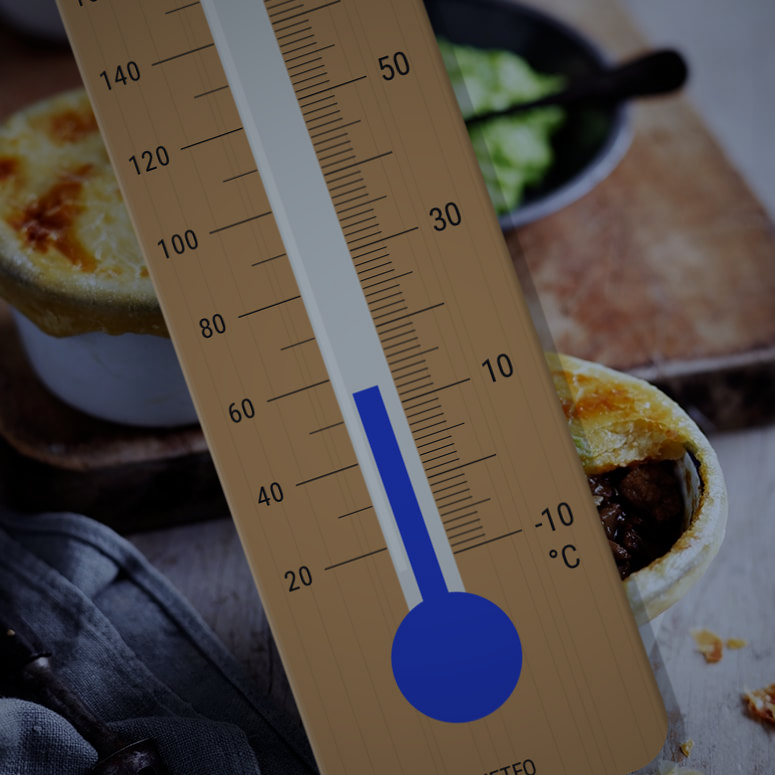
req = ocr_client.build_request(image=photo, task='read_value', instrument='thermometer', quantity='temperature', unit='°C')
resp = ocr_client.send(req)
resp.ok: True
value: 13 °C
